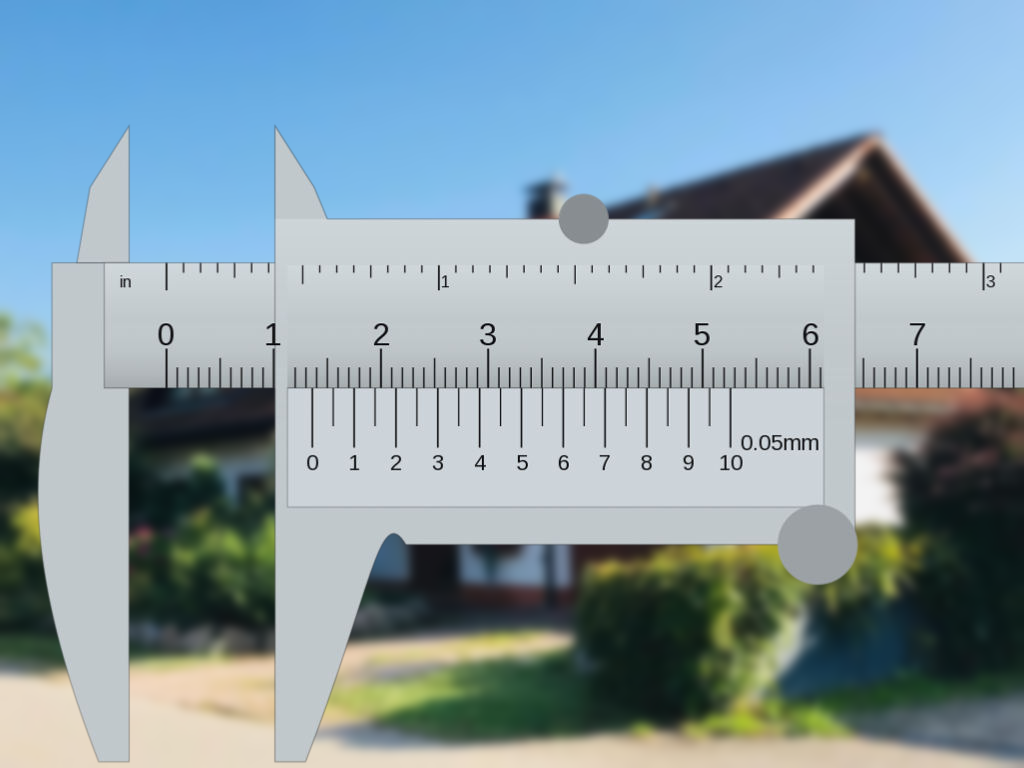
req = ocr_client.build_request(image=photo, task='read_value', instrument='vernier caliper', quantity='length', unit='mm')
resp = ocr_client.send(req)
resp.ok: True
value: 13.6 mm
